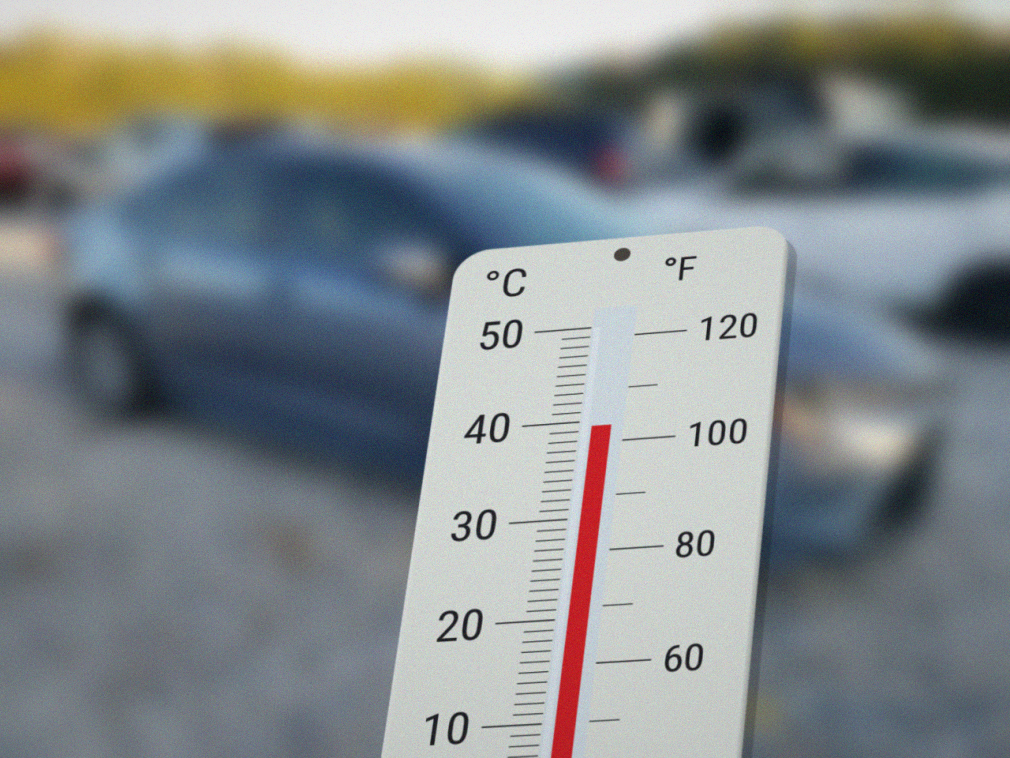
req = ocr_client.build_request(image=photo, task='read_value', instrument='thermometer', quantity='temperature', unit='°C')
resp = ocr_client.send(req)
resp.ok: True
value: 39.5 °C
